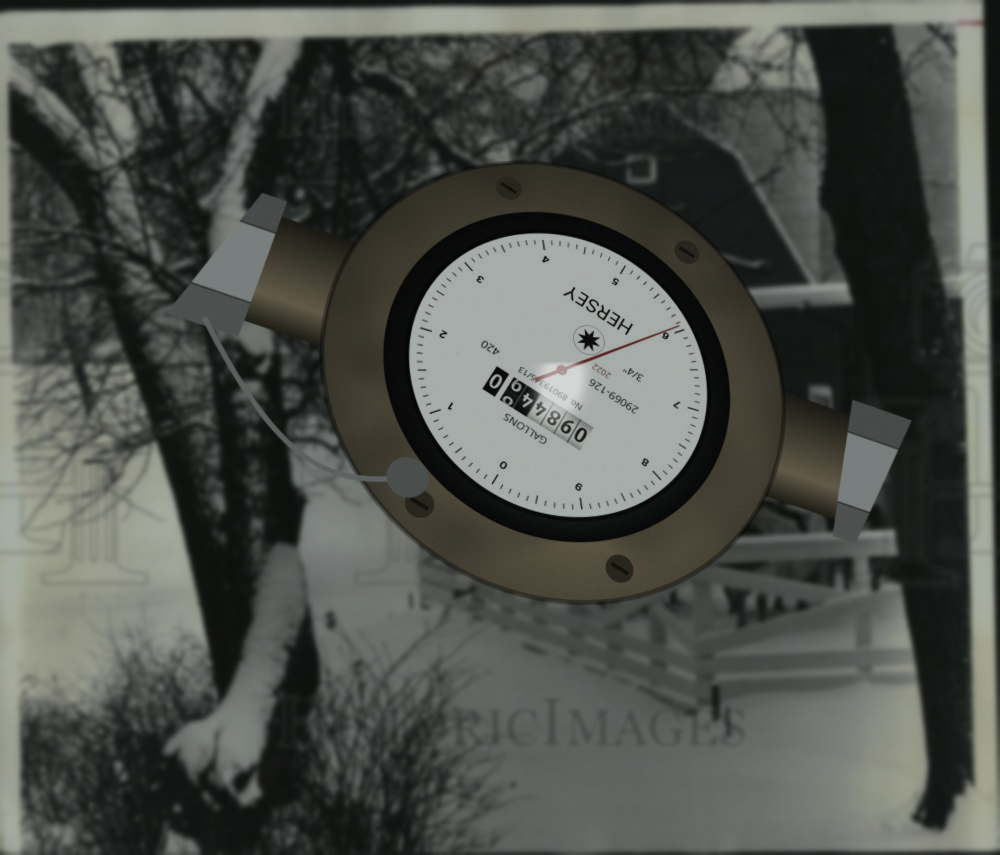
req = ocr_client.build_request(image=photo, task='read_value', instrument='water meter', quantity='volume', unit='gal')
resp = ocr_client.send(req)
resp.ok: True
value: 984485.9 gal
